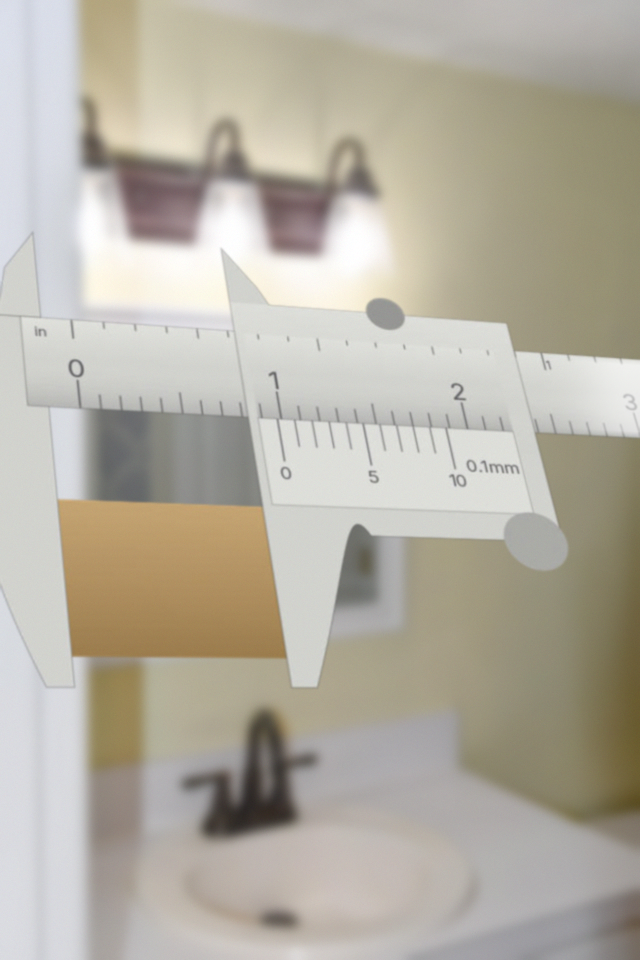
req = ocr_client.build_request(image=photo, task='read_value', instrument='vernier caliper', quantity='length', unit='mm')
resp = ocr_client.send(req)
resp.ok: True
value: 9.8 mm
